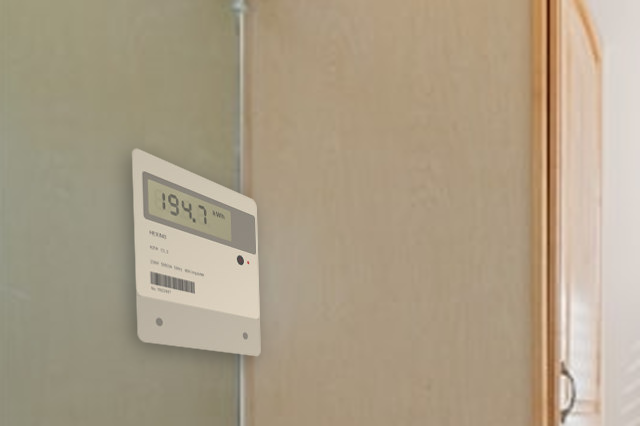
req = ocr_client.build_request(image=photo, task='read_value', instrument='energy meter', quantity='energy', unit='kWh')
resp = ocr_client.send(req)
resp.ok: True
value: 194.7 kWh
